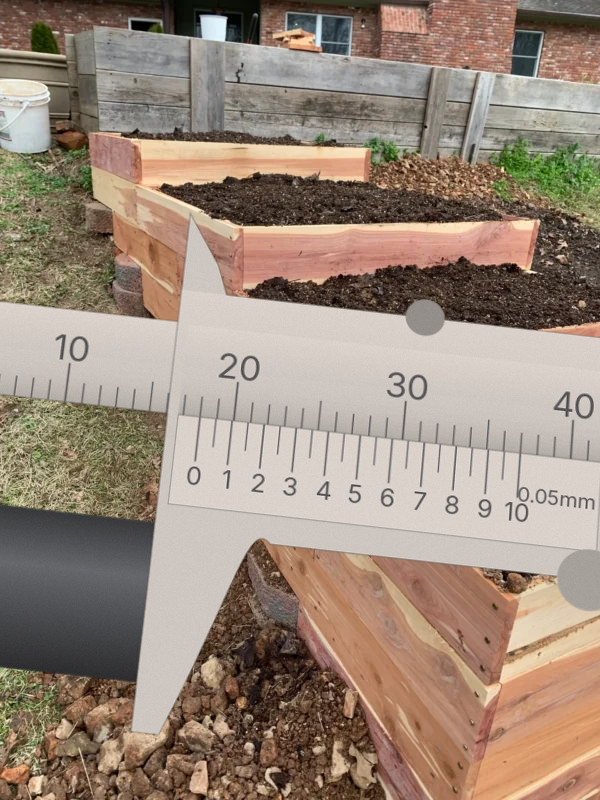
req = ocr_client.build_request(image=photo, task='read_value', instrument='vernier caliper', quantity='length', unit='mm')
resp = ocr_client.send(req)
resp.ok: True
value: 18.0 mm
